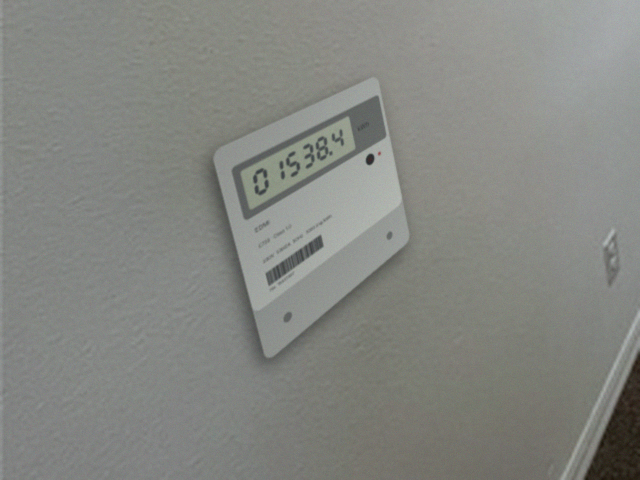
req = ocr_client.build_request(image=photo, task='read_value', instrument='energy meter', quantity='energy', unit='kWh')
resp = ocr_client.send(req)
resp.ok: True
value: 1538.4 kWh
